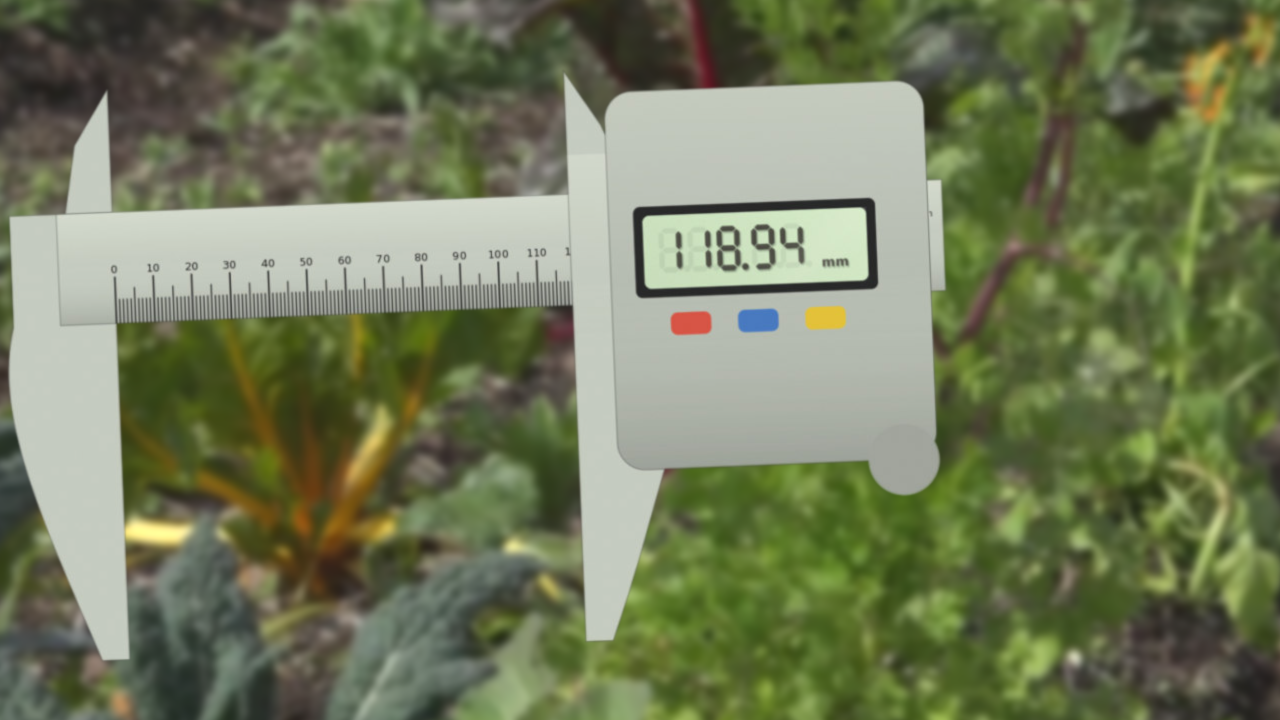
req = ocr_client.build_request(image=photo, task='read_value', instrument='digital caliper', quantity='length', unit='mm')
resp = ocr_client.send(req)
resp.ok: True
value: 118.94 mm
